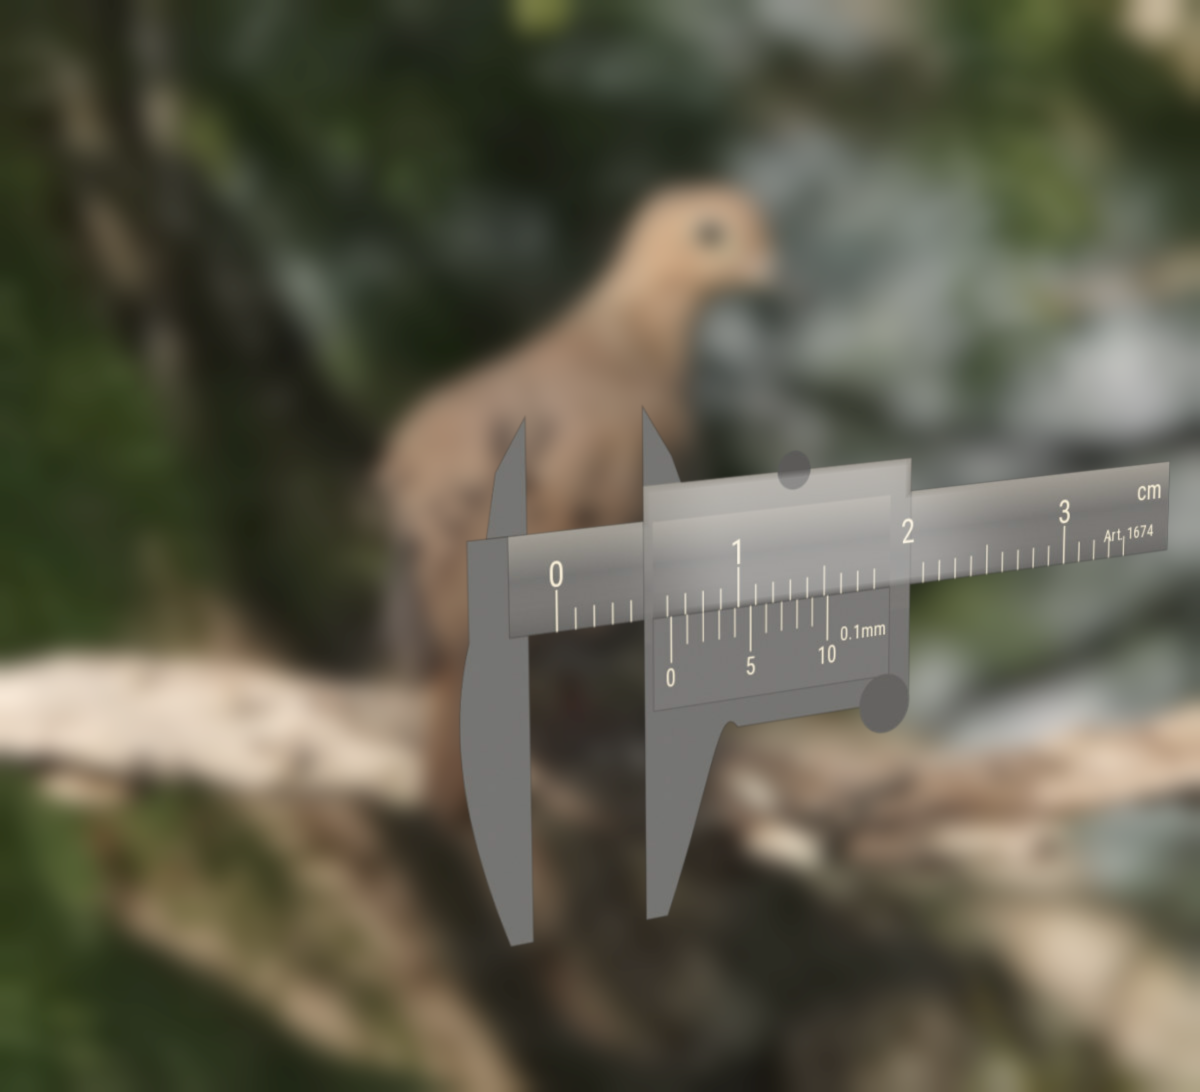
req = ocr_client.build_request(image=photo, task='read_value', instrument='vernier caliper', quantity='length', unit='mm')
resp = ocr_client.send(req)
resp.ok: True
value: 6.2 mm
